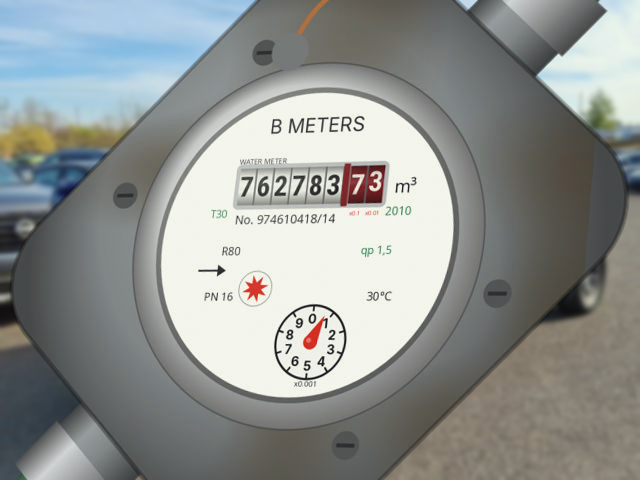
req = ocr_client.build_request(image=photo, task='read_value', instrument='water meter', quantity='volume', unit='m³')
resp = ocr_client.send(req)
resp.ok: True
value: 762783.730 m³
